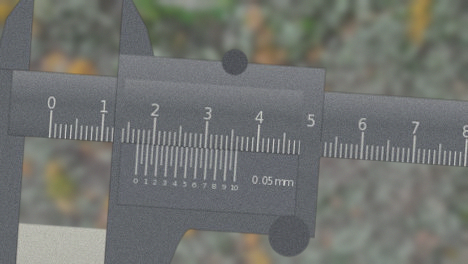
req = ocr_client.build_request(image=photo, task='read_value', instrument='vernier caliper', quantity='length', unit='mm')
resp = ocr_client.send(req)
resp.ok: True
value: 17.0 mm
